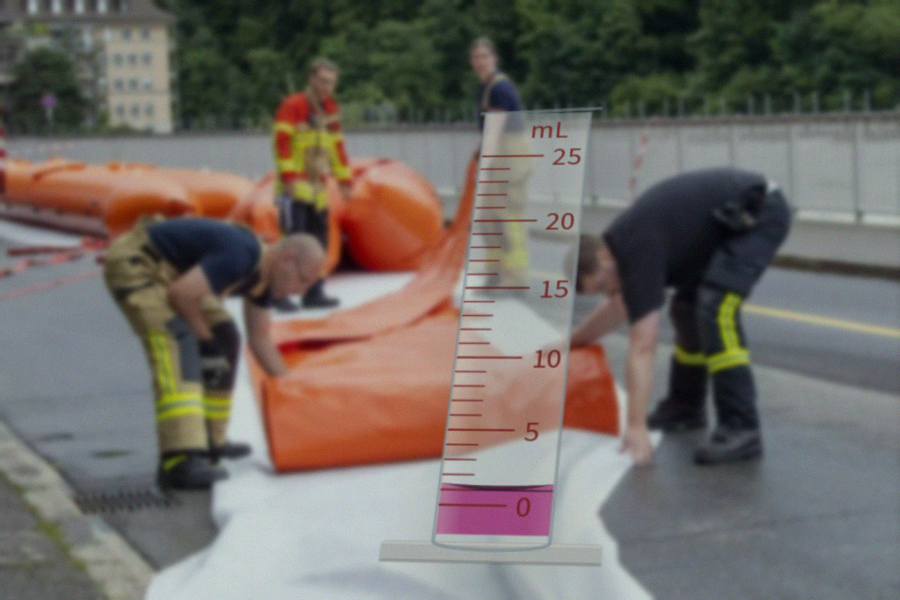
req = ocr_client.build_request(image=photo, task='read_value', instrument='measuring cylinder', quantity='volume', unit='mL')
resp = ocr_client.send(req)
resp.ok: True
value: 1 mL
